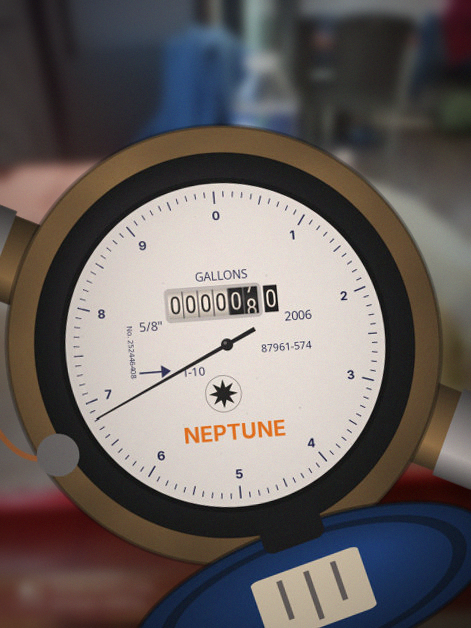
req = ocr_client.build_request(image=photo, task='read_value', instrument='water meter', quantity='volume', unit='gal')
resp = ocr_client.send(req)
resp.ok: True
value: 76.8 gal
